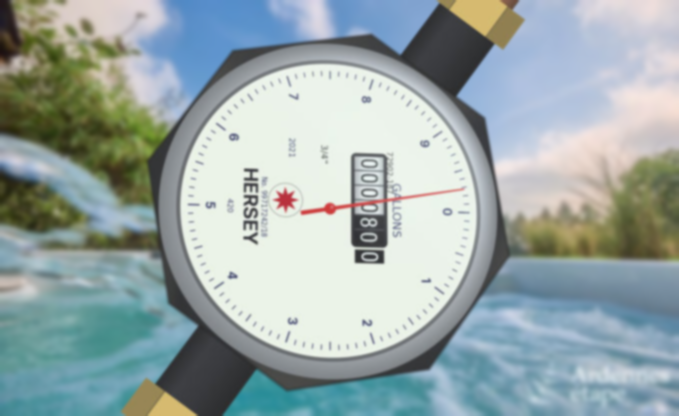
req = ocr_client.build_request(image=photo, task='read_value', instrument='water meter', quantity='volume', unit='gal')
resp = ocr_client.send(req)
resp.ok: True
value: 799.7 gal
